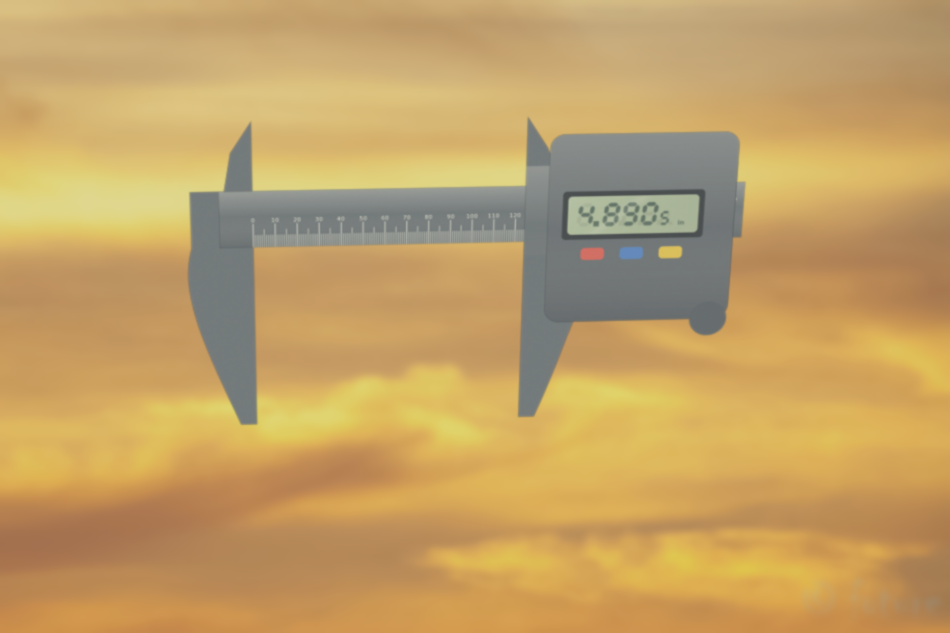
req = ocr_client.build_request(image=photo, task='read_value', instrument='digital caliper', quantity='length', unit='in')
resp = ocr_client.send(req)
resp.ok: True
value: 4.8905 in
